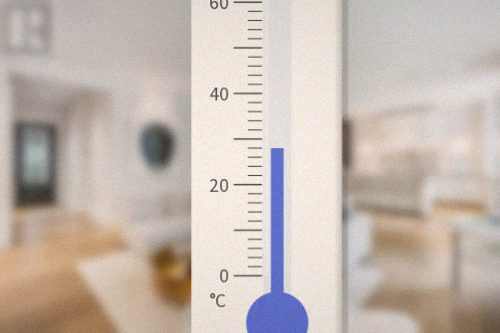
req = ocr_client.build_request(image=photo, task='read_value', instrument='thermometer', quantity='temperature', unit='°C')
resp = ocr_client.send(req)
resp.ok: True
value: 28 °C
